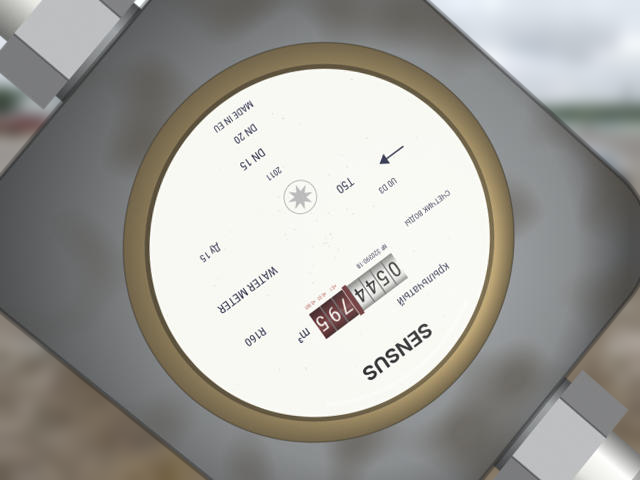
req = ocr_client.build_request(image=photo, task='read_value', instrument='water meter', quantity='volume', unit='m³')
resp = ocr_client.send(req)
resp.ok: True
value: 544.795 m³
